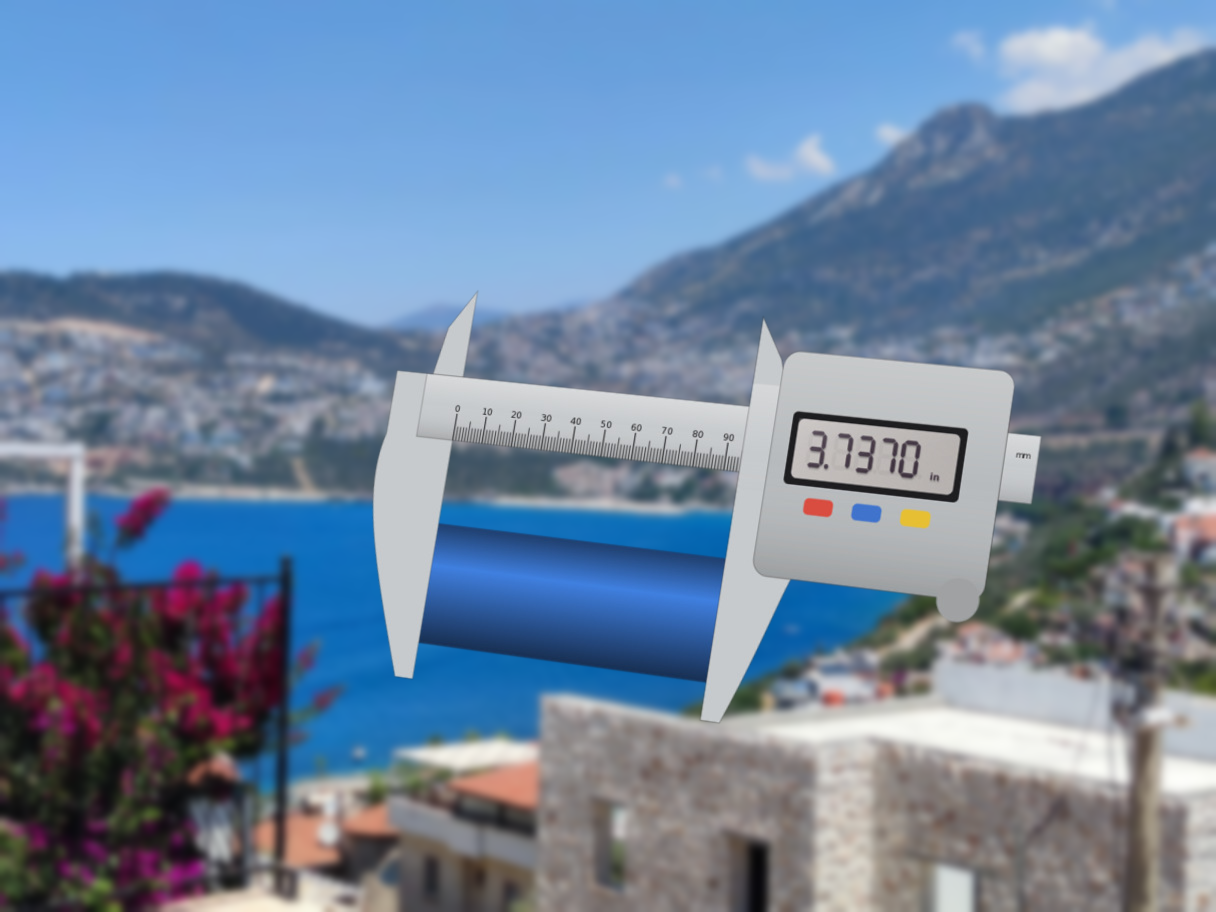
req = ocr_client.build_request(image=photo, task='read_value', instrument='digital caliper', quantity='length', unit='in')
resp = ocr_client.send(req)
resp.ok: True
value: 3.7370 in
